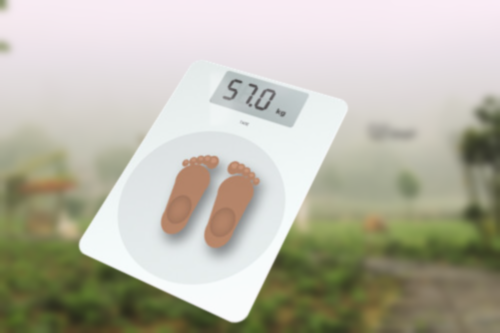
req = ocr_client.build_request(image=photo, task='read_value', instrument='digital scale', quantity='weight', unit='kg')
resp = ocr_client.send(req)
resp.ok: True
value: 57.0 kg
